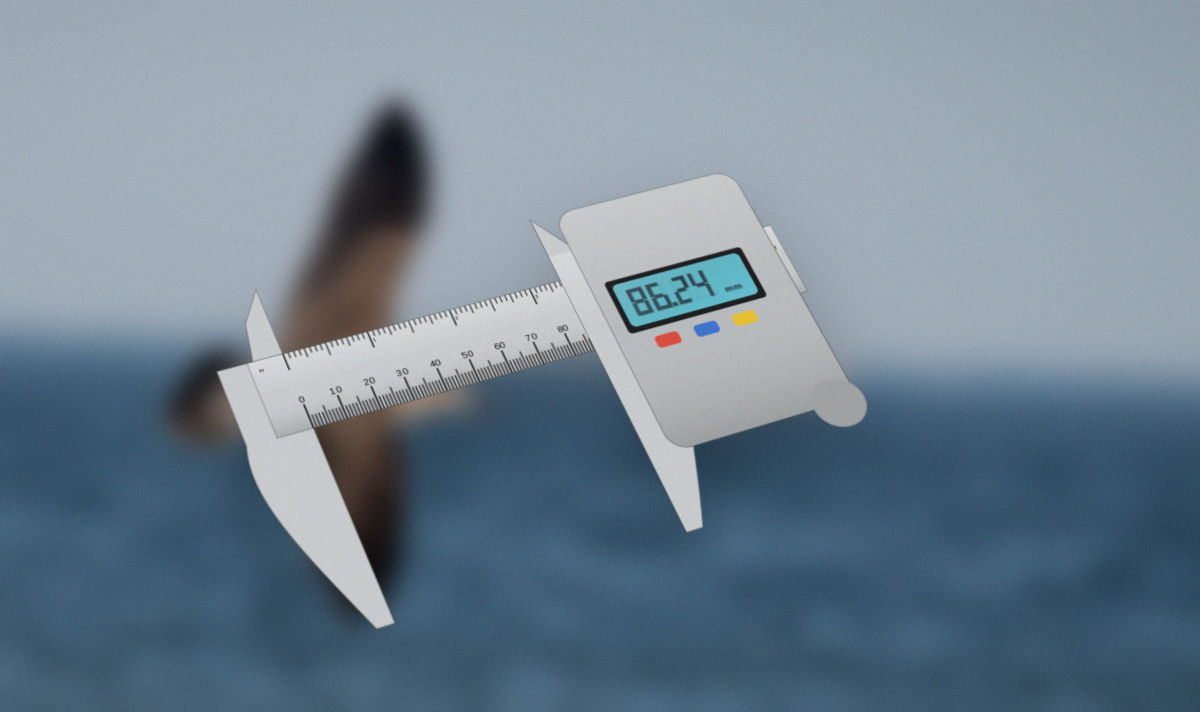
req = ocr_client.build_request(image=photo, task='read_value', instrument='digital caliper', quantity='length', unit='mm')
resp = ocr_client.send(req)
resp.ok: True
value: 86.24 mm
